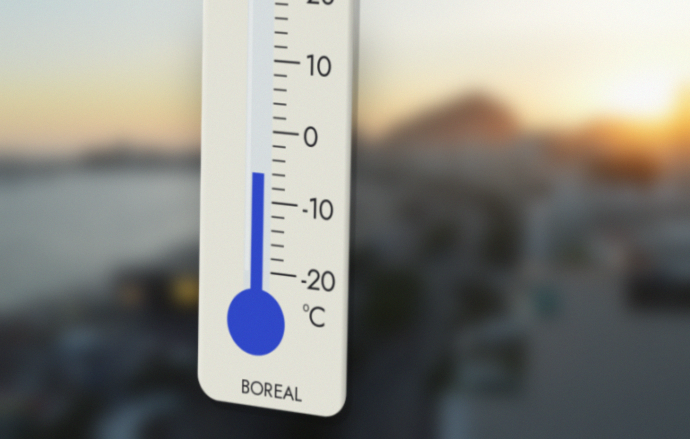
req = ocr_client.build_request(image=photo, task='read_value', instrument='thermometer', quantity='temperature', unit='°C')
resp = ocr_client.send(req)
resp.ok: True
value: -6 °C
